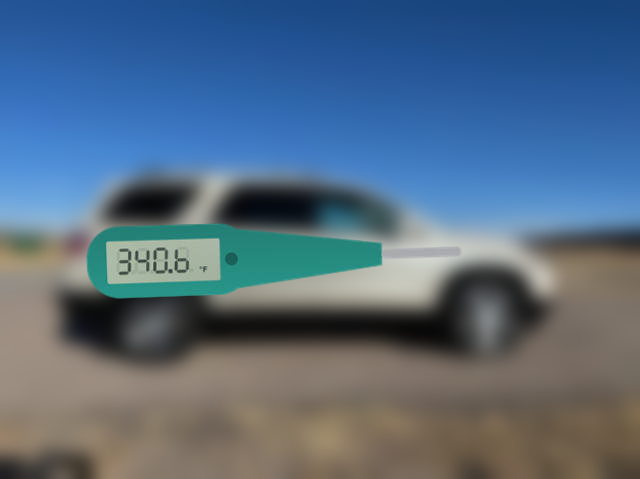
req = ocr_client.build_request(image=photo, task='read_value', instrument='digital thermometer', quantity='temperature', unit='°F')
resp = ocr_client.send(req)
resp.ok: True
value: 340.6 °F
